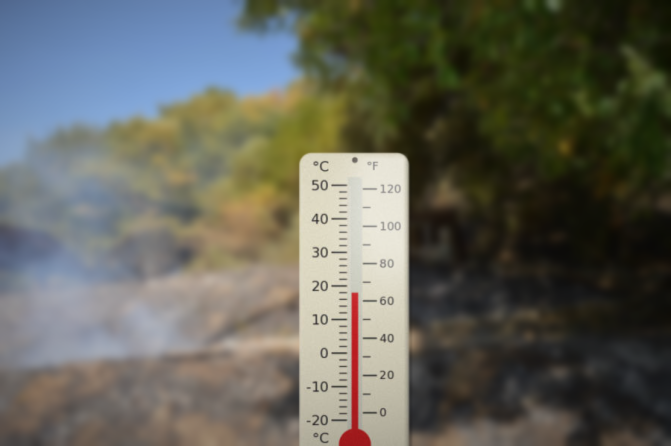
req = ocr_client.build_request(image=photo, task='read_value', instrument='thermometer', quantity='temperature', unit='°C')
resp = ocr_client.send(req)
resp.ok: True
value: 18 °C
